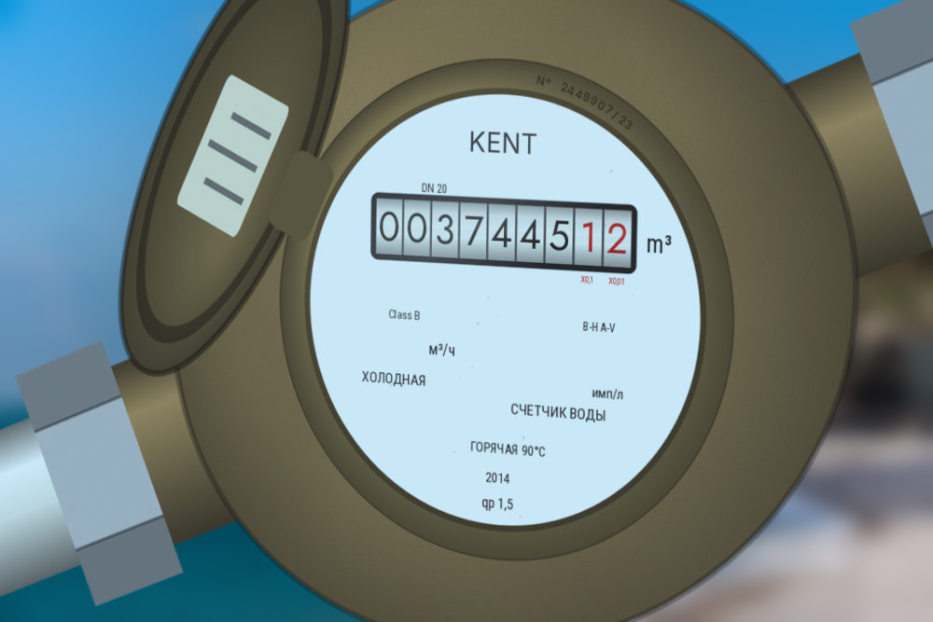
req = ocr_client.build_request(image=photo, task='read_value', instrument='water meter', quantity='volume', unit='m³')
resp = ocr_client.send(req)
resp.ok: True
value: 37445.12 m³
